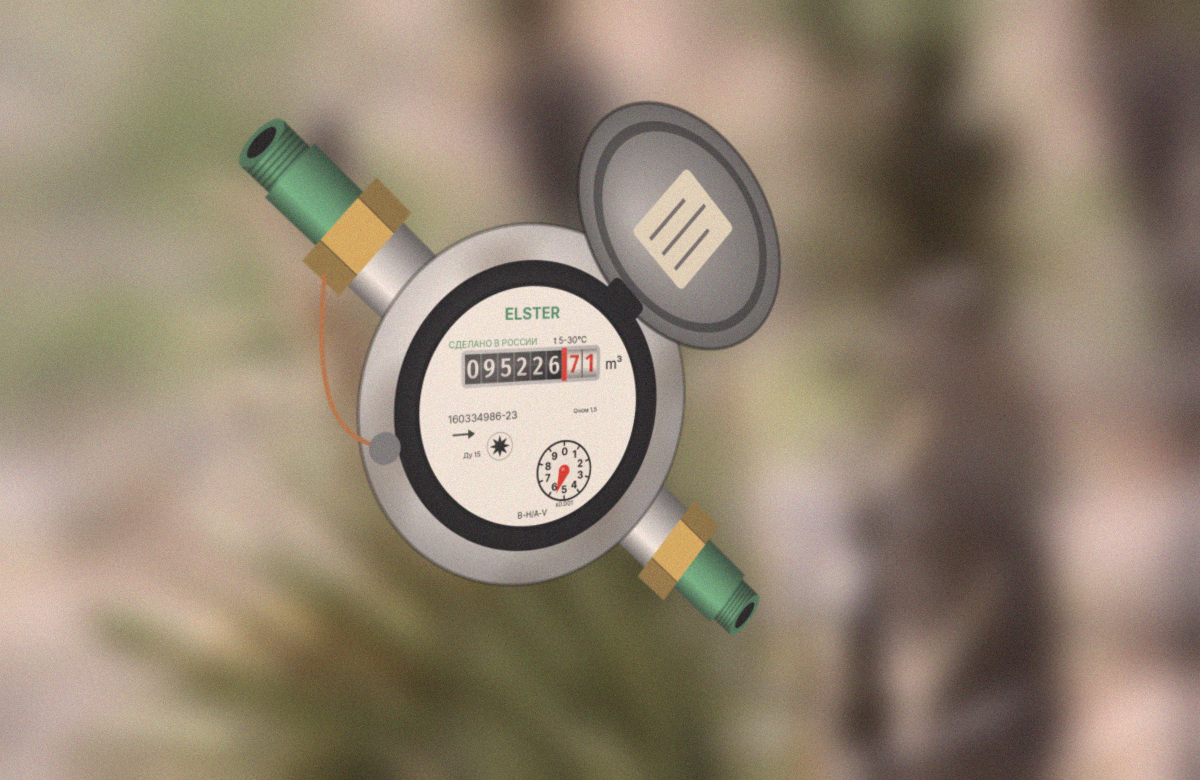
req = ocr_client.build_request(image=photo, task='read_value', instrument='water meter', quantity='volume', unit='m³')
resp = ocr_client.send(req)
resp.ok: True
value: 95226.715 m³
